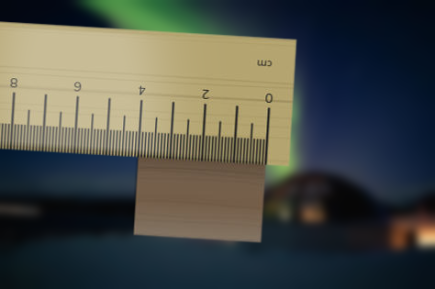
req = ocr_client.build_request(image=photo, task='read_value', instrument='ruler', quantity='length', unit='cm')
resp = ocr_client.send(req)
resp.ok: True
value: 4 cm
